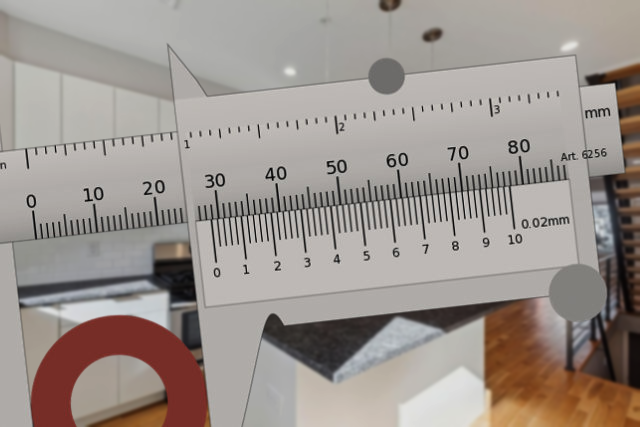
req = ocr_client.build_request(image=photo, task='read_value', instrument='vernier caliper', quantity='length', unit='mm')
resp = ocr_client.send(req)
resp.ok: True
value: 28.8 mm
